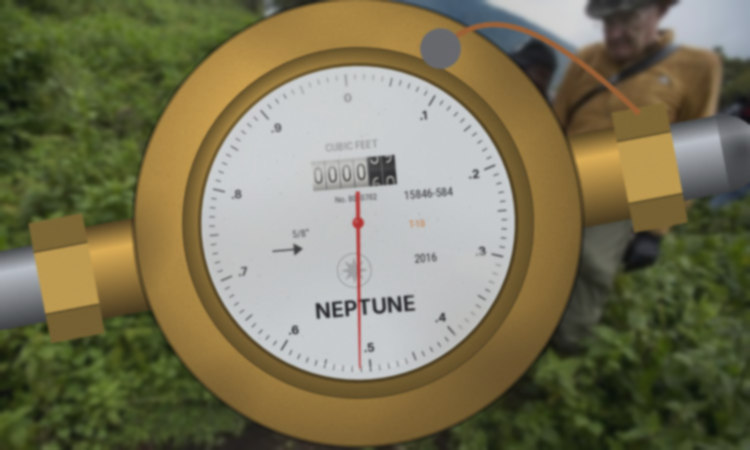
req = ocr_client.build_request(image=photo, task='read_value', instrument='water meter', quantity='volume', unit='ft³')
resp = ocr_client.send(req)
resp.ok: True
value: 59.51 ft³
